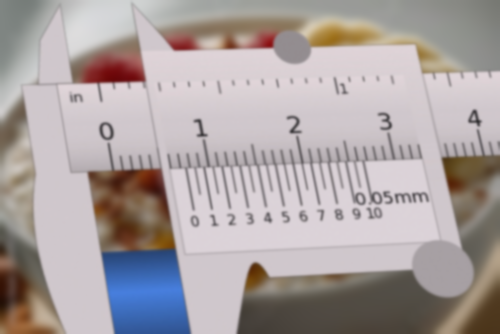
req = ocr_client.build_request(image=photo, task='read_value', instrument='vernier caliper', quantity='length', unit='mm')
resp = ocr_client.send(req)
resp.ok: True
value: 7.6 mm
